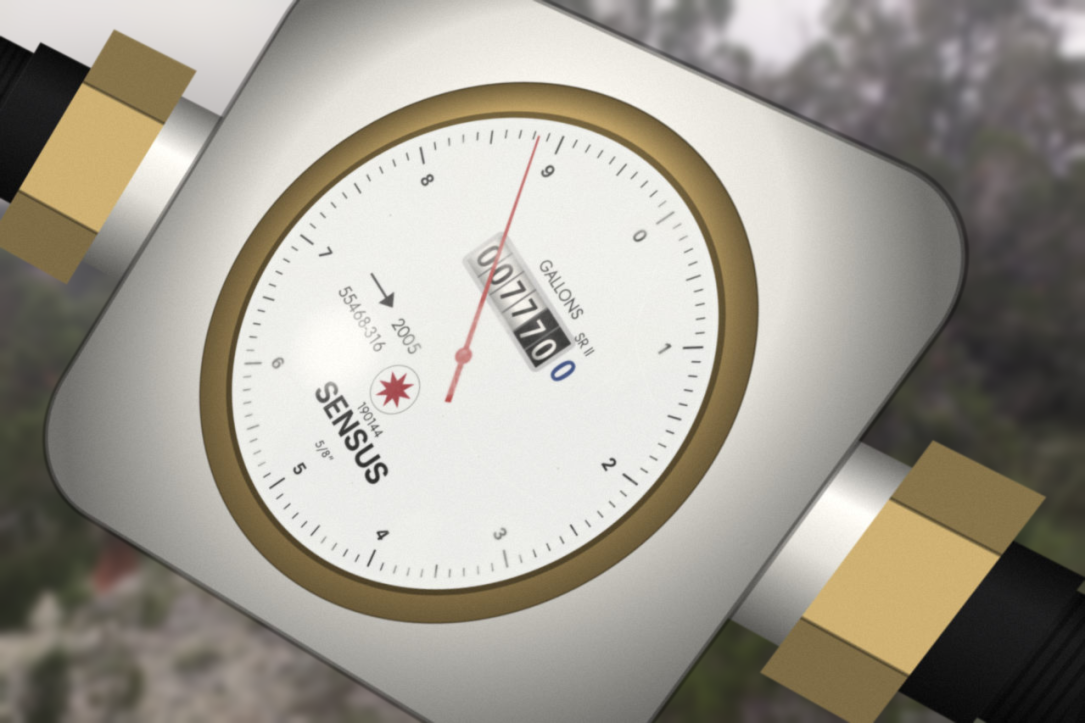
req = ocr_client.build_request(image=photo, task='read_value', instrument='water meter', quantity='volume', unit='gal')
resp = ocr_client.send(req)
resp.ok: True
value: 77698.8 gal
